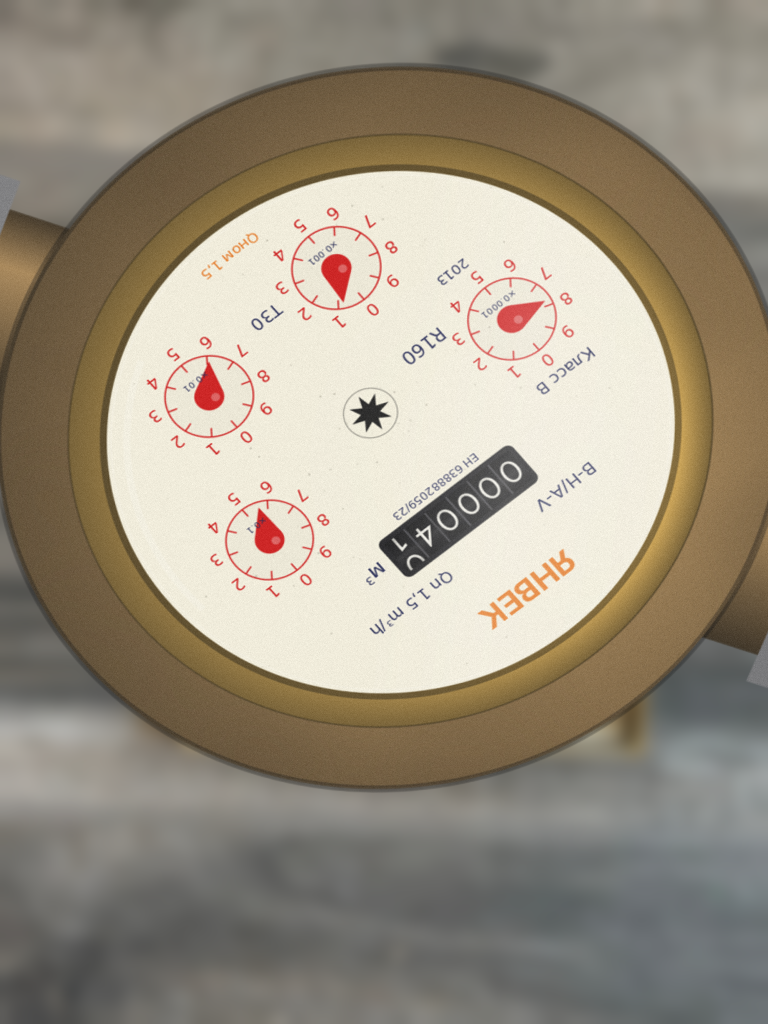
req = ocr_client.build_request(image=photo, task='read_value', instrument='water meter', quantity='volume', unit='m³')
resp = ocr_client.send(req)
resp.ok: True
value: 40.5607 m³
